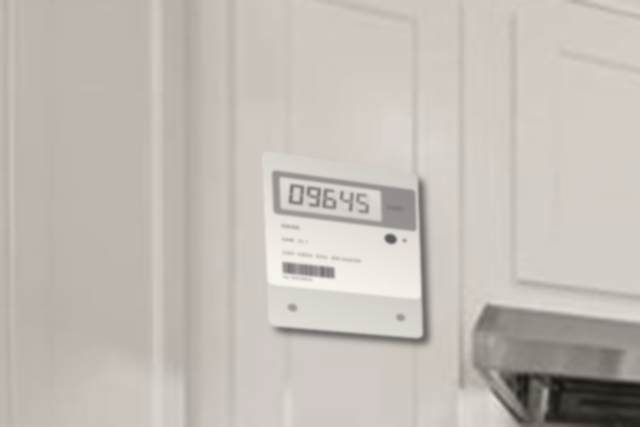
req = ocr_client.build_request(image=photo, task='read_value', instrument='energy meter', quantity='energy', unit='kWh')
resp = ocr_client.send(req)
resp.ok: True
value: 9645 kWh
